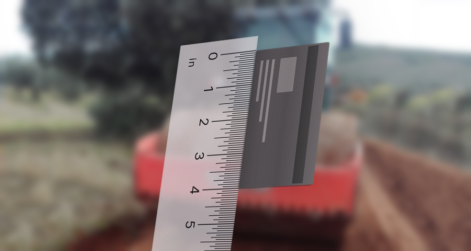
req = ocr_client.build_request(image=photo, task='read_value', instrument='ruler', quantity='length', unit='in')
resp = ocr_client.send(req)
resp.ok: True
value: 4 in
